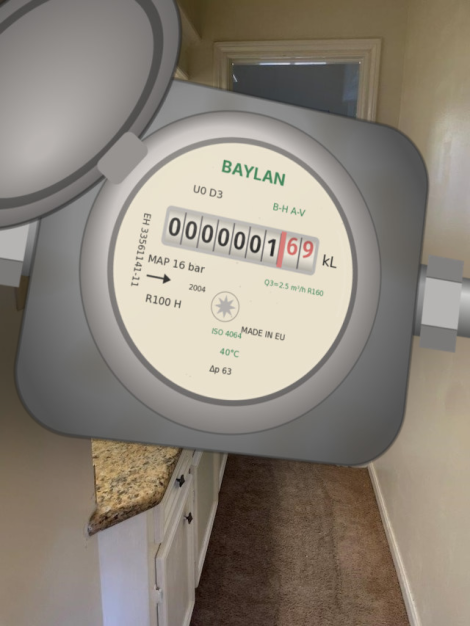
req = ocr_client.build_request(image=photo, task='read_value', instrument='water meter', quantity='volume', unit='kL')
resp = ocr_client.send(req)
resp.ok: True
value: 1.69 kL
